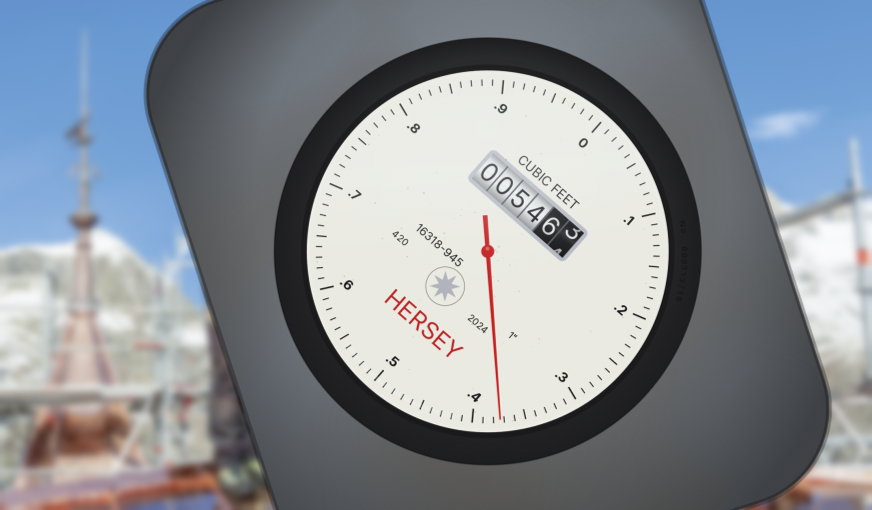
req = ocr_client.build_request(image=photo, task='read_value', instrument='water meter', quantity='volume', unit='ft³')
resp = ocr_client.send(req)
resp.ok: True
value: 5463.37 ft³
